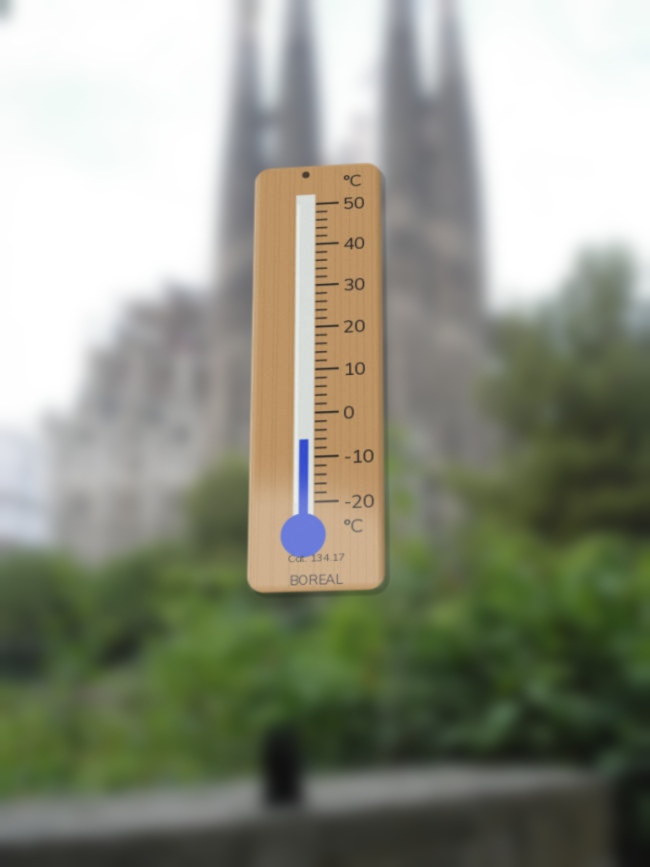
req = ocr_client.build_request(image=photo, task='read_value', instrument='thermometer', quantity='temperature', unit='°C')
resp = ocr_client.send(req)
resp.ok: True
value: -6 °C
